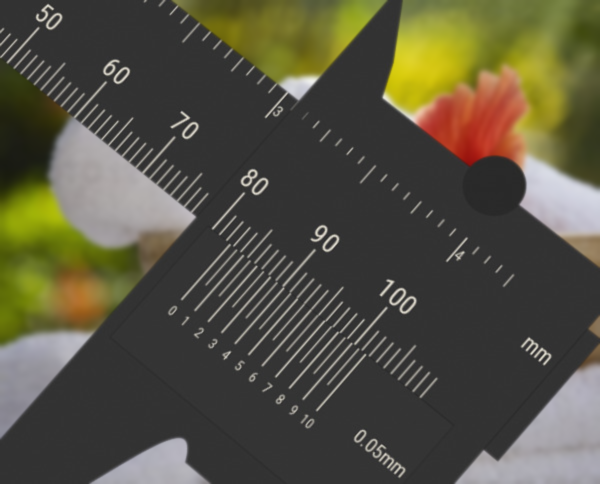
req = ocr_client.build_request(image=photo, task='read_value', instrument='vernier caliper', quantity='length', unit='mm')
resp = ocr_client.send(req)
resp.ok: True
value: 82.6 mm
